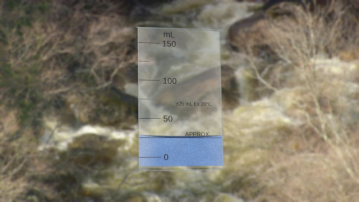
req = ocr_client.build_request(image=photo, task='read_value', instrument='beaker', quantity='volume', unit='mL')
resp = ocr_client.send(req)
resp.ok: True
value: 25 mL
